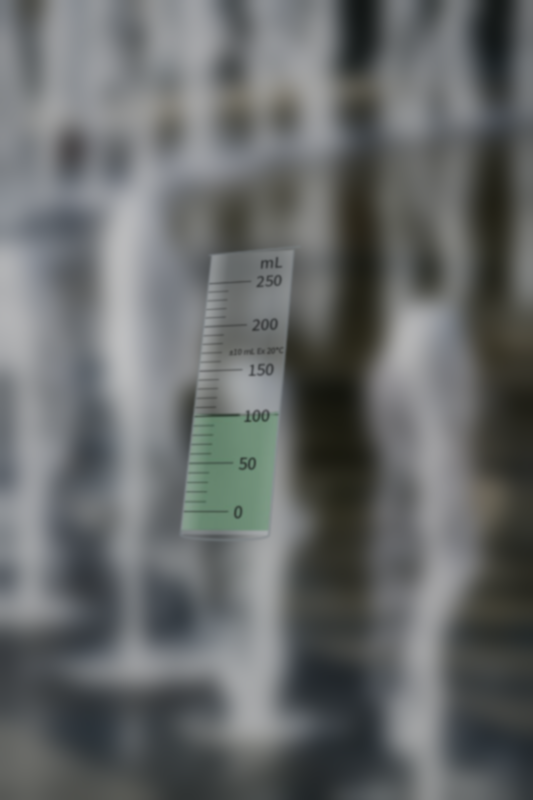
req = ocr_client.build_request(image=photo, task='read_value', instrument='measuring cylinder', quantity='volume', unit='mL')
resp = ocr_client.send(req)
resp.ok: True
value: 100 mL
